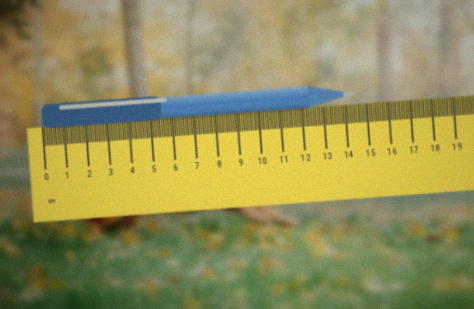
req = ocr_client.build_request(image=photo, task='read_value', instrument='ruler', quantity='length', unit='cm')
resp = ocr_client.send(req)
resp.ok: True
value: 14.5 cm
